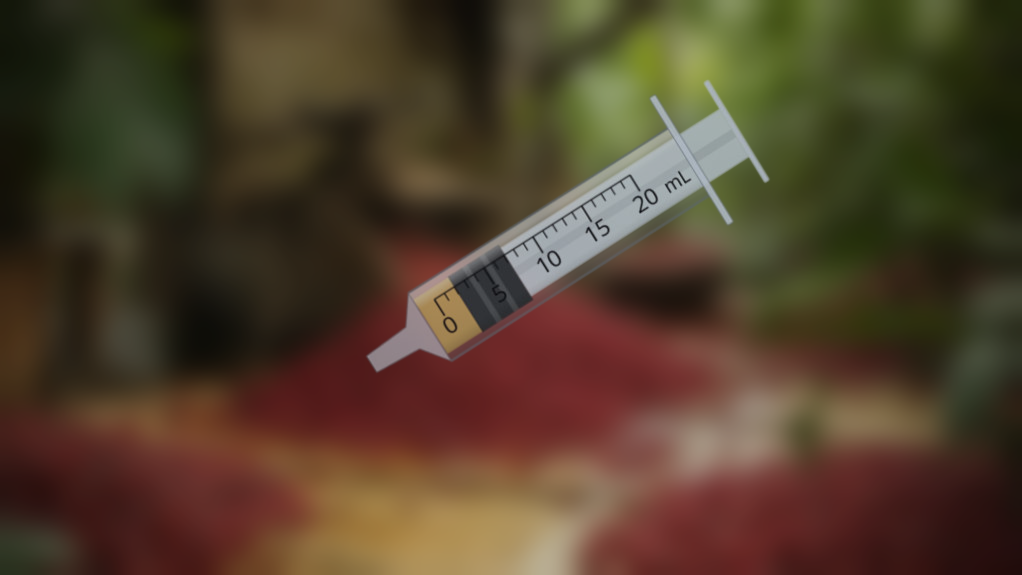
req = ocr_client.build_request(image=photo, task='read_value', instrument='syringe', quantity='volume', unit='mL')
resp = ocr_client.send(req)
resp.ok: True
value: 2 mL
